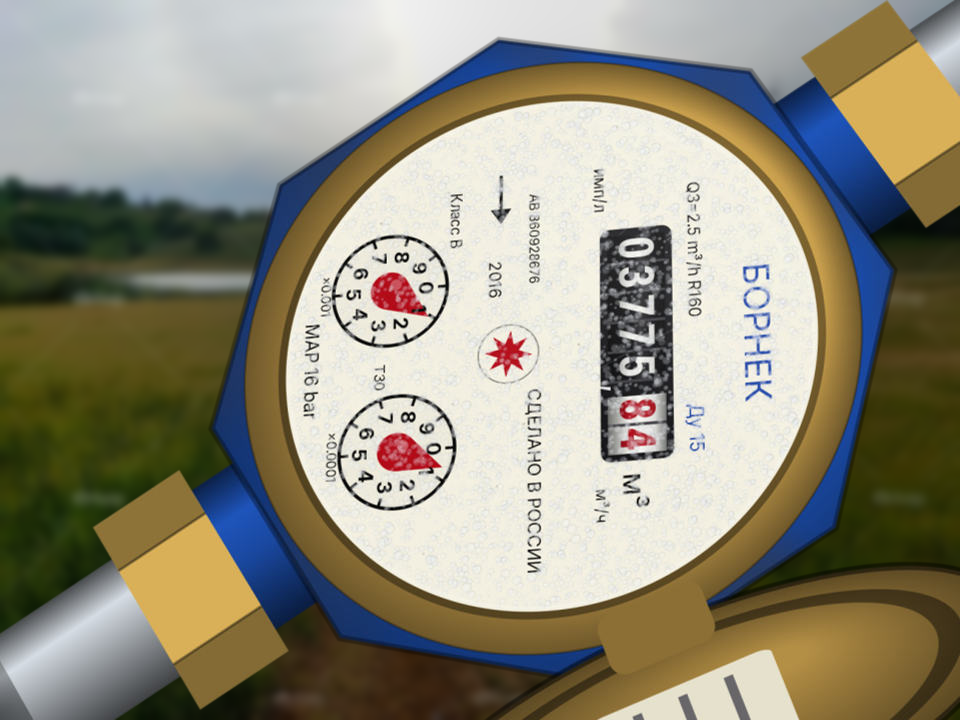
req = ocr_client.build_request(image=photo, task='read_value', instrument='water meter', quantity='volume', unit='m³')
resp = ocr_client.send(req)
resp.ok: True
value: 3775.8410 m³
